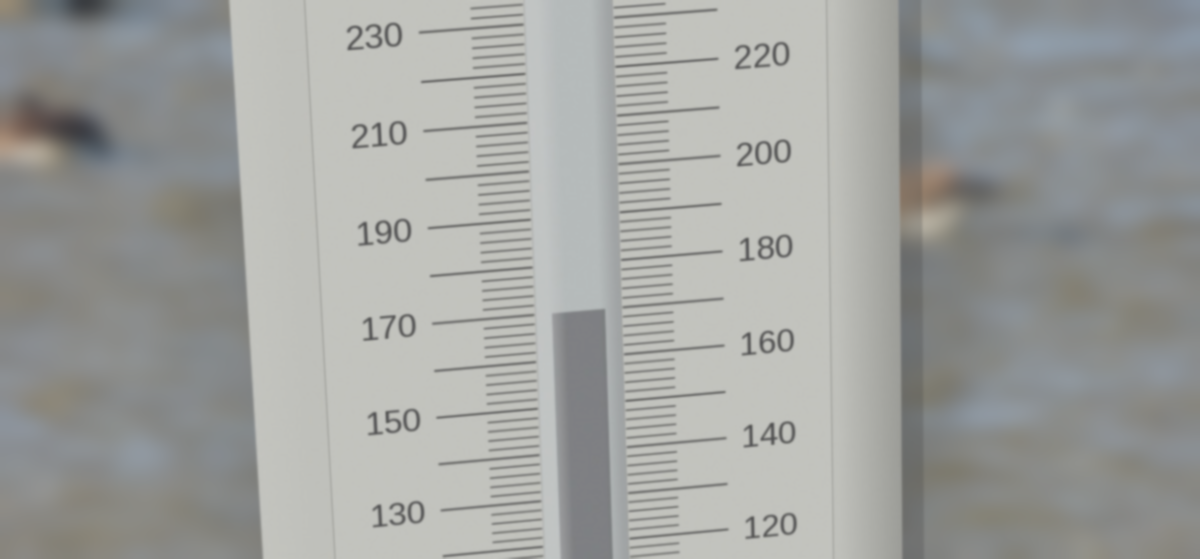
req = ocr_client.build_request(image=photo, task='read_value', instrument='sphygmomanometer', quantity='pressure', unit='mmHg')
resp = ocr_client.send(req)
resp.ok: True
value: 170 mmHg
